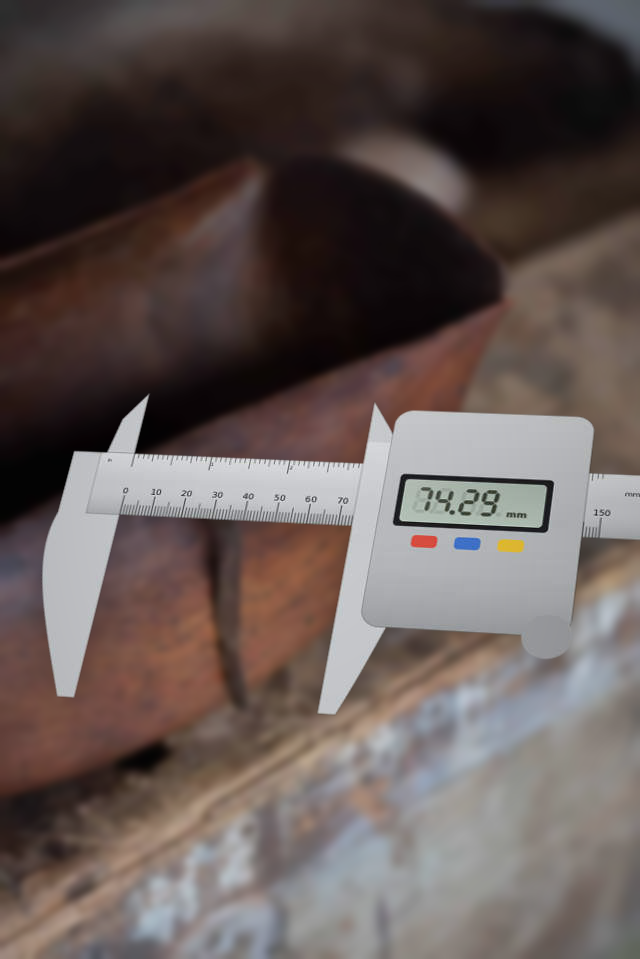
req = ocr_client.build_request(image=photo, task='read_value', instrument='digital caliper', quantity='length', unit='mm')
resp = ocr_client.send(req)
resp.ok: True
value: 74.29 mm
